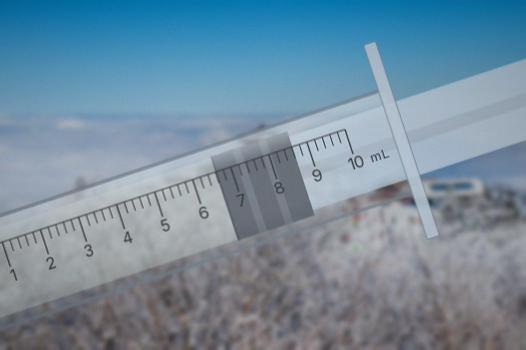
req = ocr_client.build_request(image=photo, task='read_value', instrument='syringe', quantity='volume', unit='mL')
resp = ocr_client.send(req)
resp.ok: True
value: 6.6 mL
